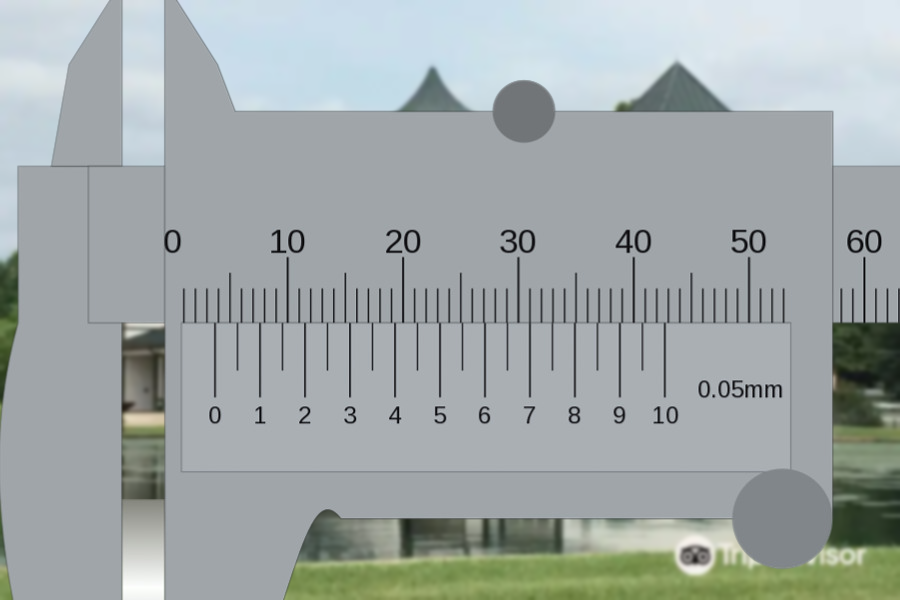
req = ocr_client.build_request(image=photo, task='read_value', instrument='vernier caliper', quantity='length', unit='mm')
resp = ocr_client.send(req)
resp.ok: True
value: 3.7 mm
